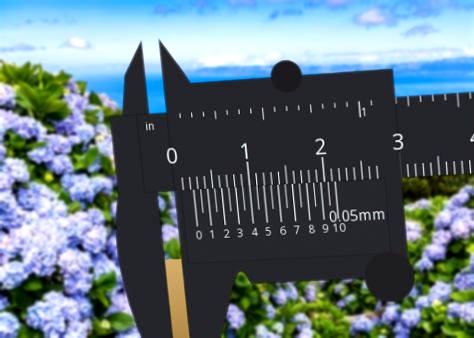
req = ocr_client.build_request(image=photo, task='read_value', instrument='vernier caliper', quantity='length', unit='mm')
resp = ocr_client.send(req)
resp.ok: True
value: 2.4 mm
